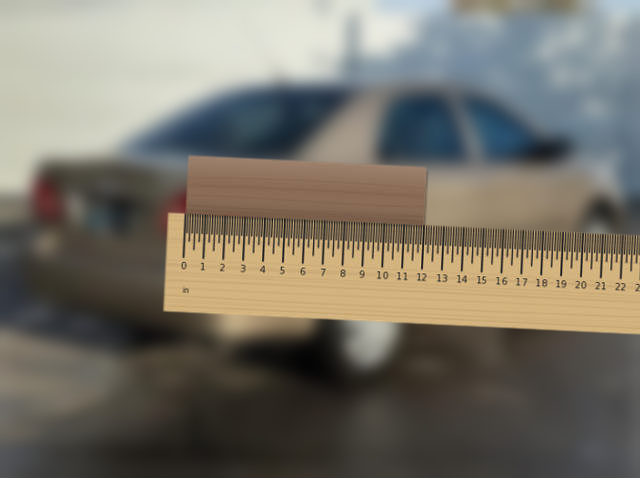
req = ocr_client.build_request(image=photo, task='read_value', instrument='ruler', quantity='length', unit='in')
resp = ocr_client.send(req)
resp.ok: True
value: 12 in
